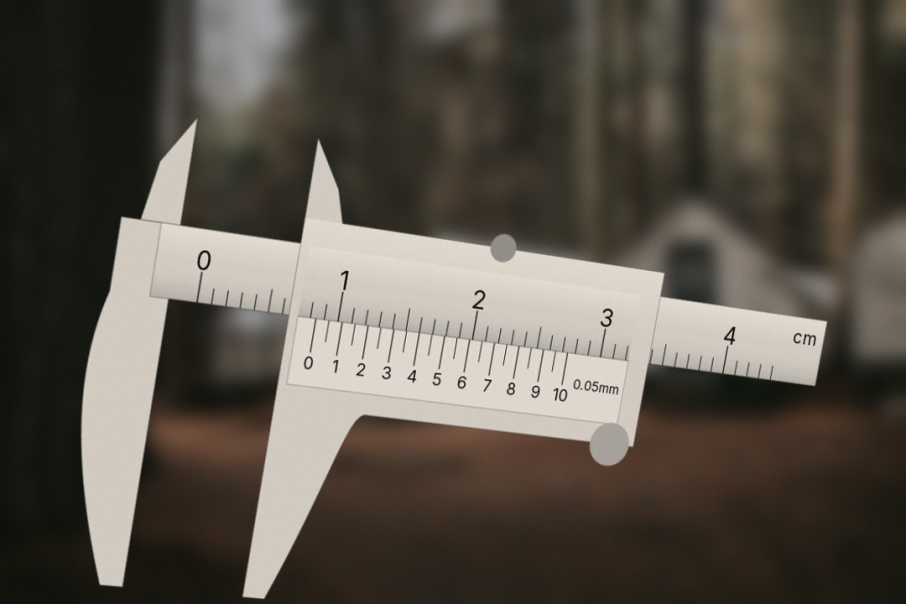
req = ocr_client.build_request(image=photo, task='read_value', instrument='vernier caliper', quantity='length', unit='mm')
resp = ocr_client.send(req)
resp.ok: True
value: 8.4 mm
